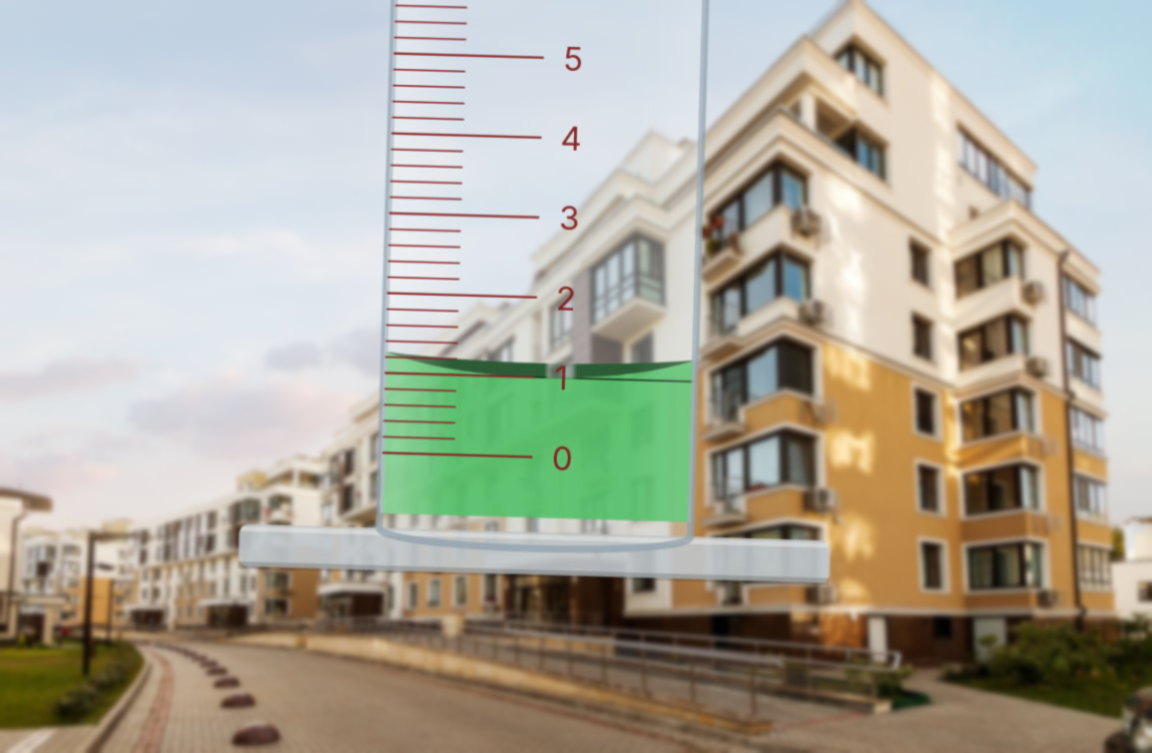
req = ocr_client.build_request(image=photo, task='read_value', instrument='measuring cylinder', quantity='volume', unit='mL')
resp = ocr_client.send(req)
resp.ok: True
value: 1 mL
